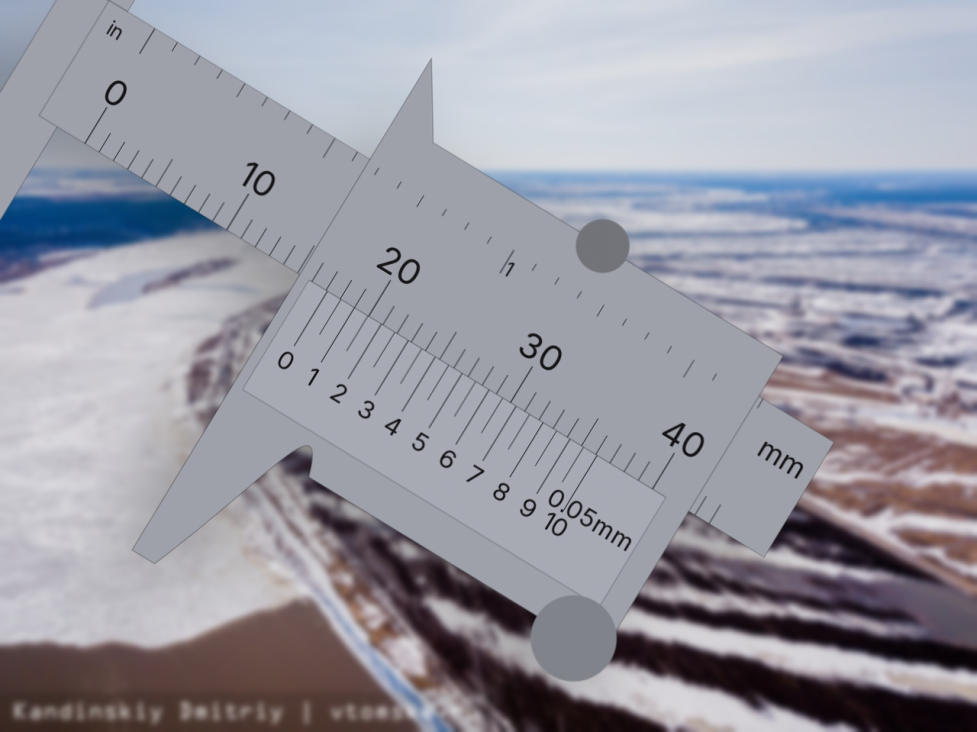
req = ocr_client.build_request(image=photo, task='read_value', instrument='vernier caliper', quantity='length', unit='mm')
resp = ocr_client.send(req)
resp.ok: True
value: 17.1 mm
